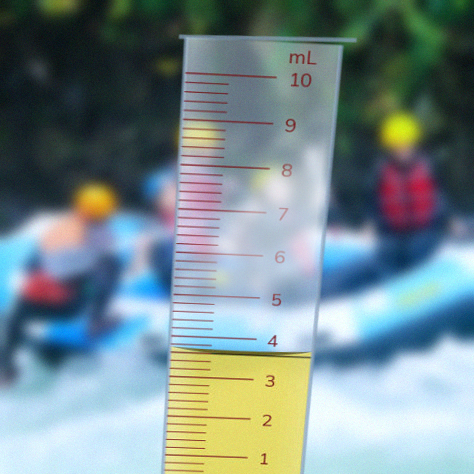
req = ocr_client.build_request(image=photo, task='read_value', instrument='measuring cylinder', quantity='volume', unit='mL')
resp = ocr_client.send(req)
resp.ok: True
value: 3.6 mL
